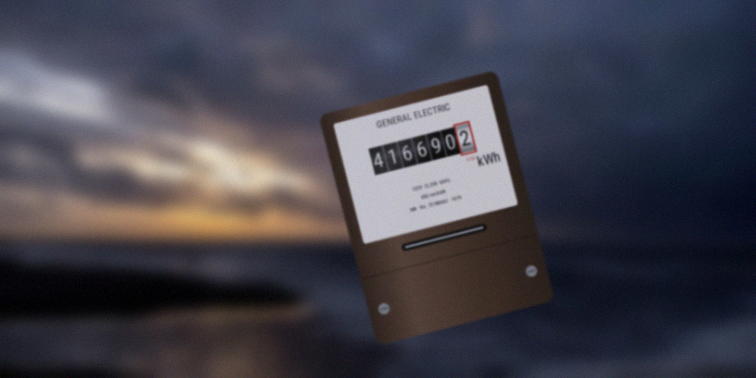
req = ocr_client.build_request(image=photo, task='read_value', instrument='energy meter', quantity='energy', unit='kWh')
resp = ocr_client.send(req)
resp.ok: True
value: 416690.2 kWh
